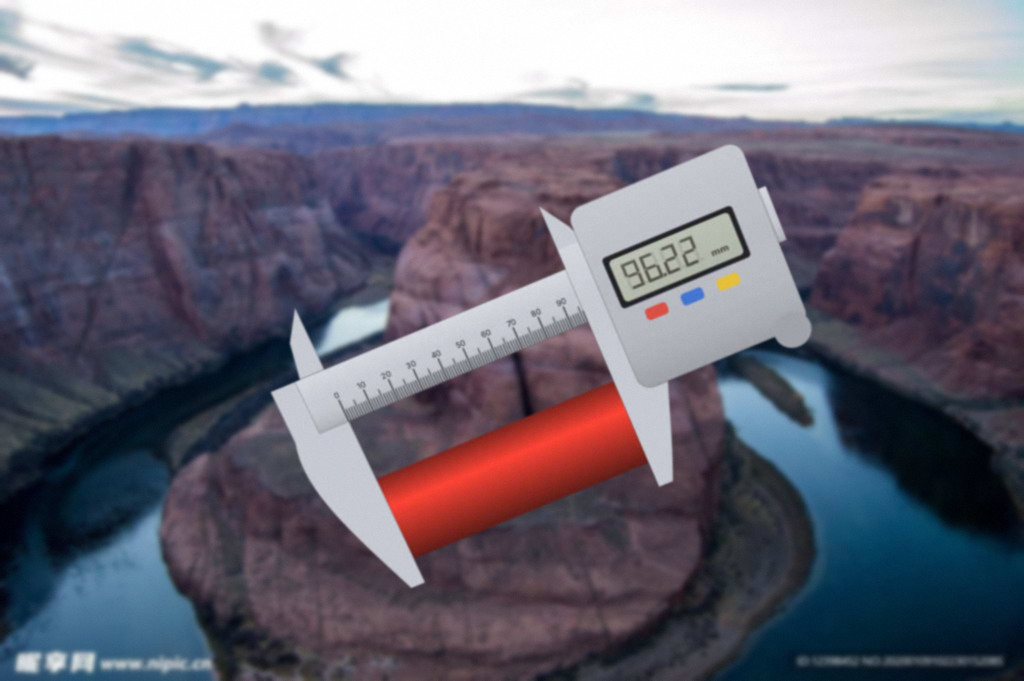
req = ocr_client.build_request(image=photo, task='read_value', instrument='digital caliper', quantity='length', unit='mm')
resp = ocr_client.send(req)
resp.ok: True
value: 96.22 mm
